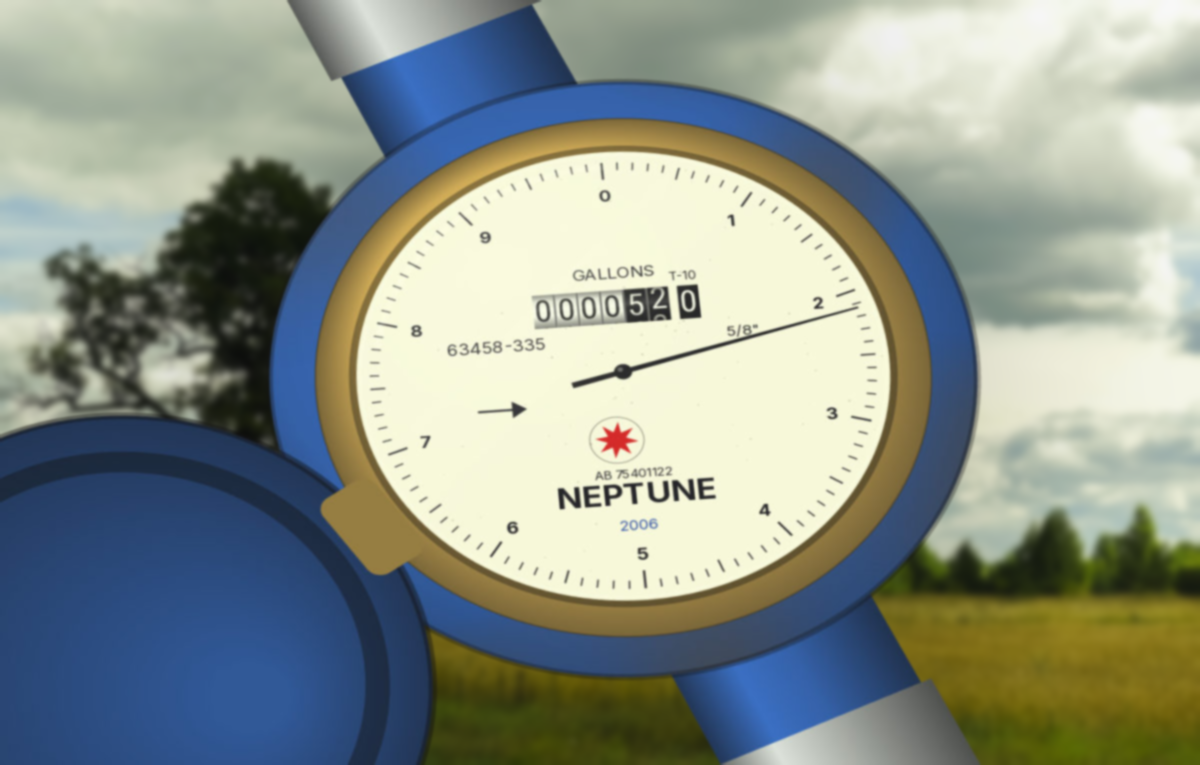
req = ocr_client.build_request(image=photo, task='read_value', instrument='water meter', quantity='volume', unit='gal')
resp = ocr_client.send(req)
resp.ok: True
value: 522.1 gal
